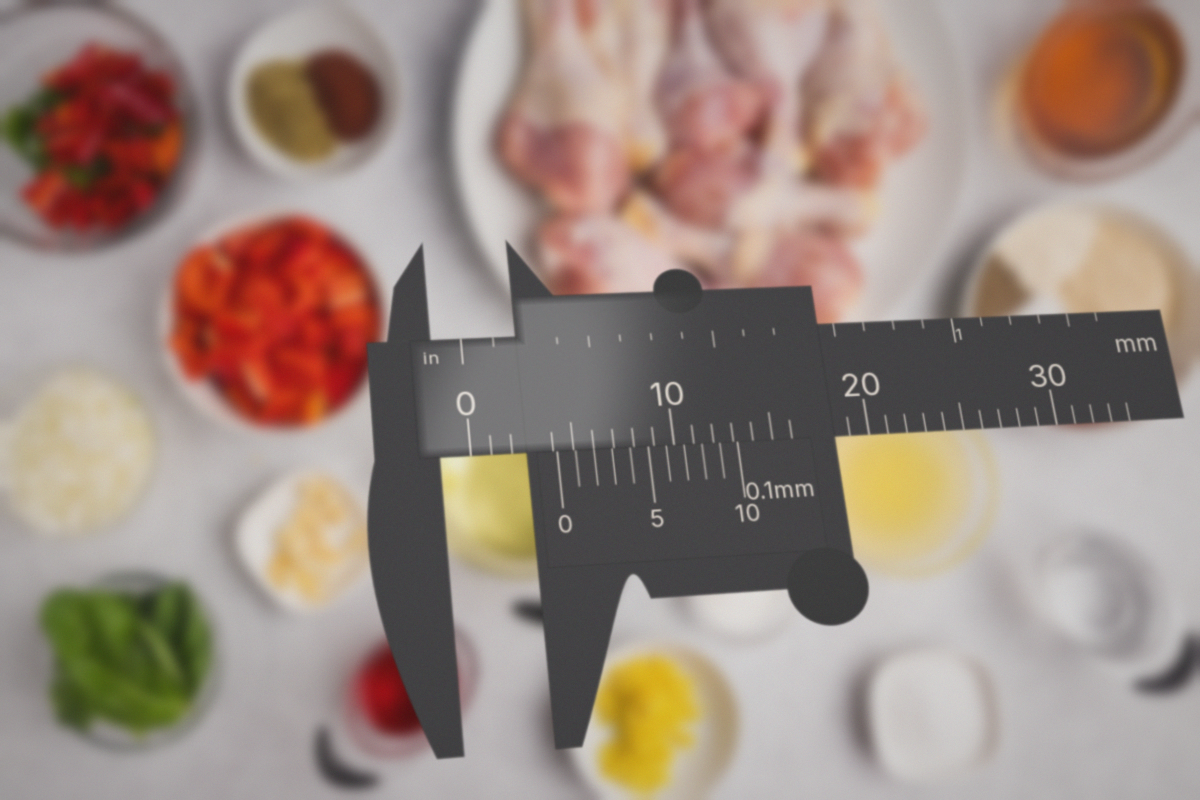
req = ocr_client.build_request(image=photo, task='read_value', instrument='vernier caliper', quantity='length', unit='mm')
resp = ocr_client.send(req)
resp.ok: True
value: 4.2 mm
